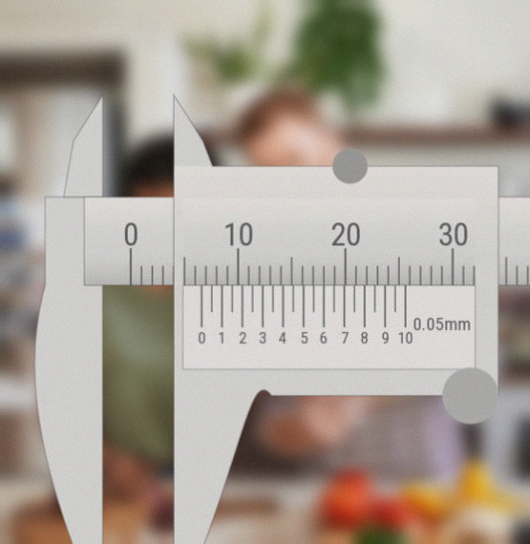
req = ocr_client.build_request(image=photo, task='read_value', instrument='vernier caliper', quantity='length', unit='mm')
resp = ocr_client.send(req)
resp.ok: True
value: 6.6 mm
